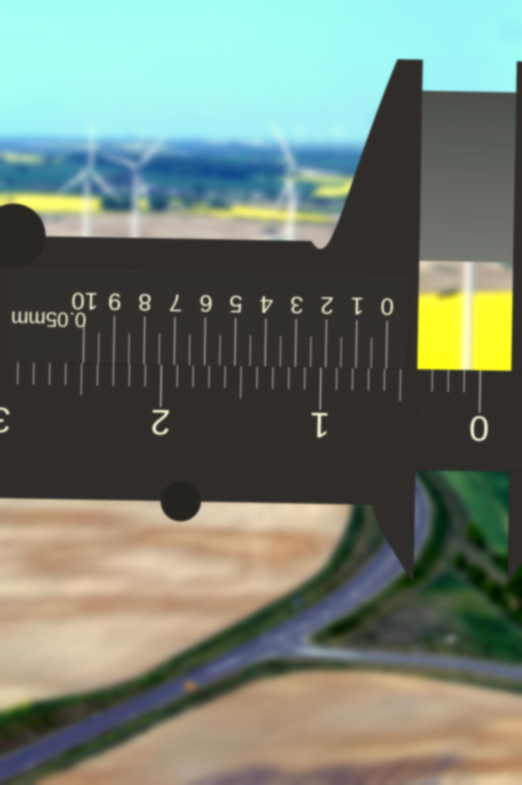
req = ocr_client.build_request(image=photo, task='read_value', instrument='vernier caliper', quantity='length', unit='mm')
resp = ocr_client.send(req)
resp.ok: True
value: 5.9 mm
